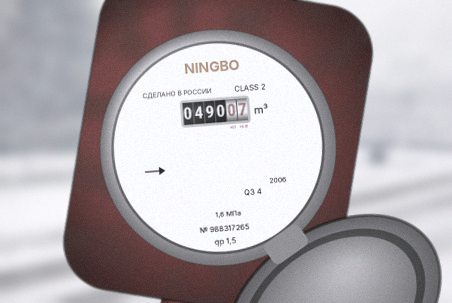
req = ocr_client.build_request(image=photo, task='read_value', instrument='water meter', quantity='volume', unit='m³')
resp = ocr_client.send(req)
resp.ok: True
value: 490.07 m³
